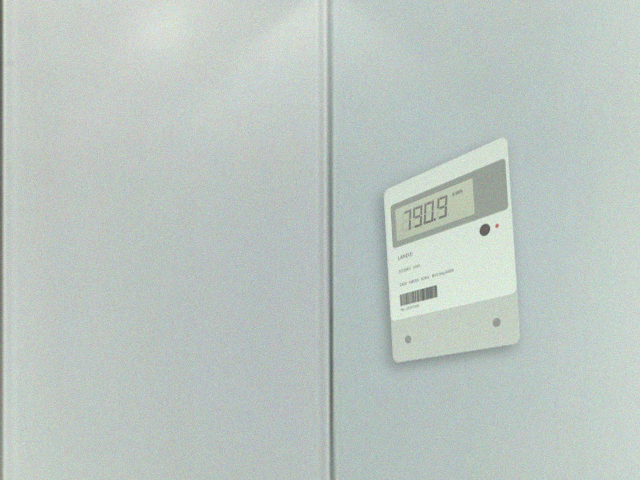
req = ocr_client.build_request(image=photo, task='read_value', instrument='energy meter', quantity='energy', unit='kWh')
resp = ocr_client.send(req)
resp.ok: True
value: 790.9 kWh
